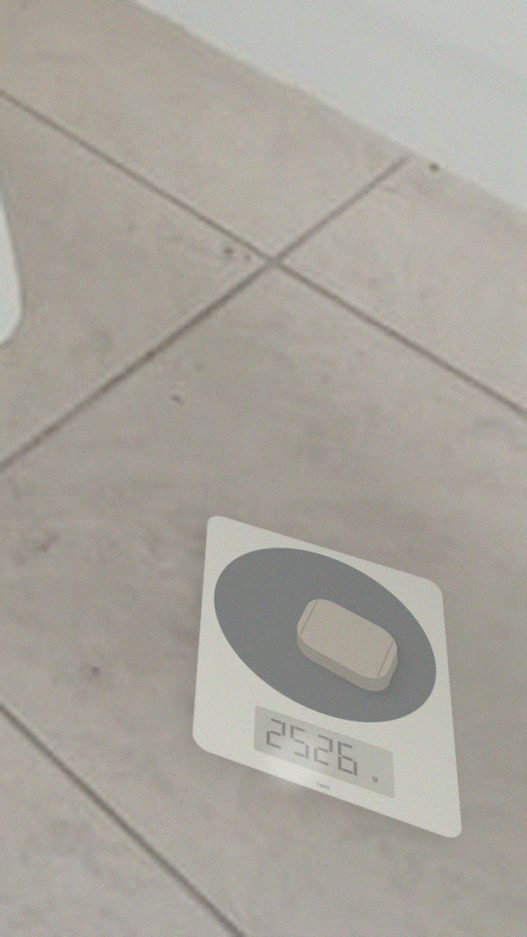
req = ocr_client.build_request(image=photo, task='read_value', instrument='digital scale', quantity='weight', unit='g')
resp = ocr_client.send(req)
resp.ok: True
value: 2526 g
